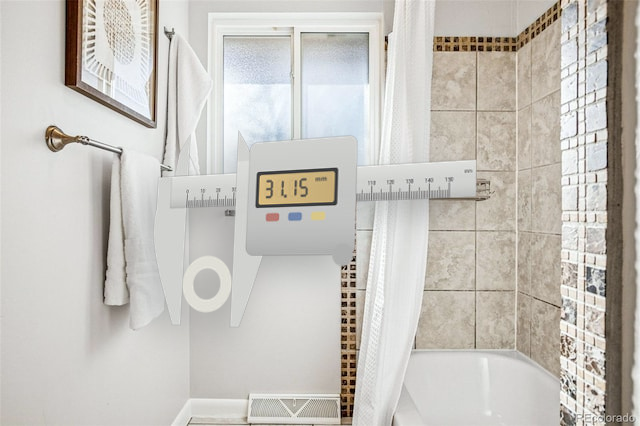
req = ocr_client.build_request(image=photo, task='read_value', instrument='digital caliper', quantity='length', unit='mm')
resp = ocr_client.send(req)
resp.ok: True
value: 31.15 mm
